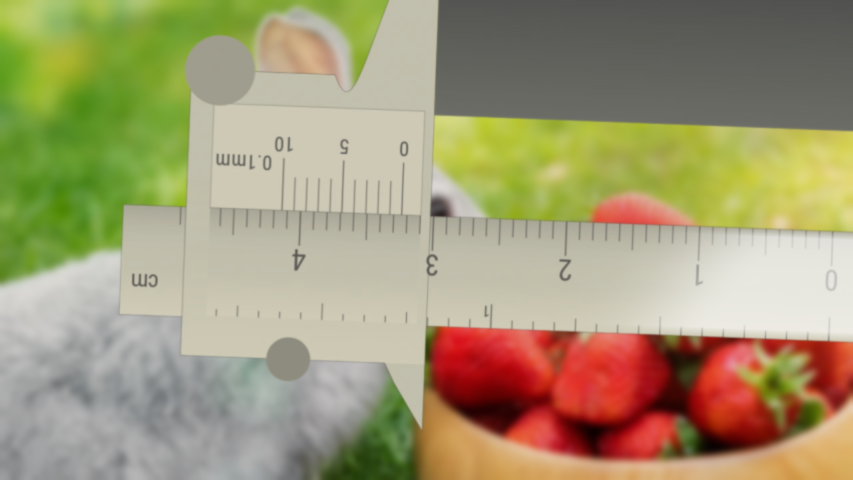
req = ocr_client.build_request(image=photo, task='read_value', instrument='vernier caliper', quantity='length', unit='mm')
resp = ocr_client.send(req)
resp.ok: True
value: 32.4 mm
